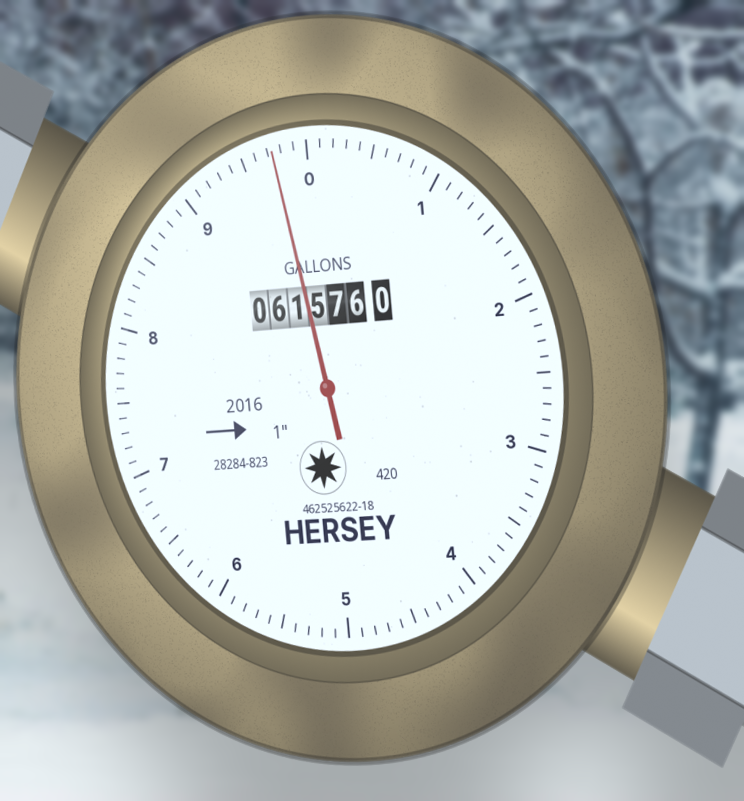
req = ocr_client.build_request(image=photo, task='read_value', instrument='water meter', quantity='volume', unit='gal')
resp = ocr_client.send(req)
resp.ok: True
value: 615759.7 gal
